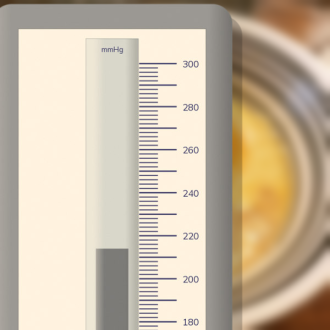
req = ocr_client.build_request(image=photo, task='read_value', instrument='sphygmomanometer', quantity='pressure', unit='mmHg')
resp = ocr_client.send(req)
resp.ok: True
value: 214 mmHg
